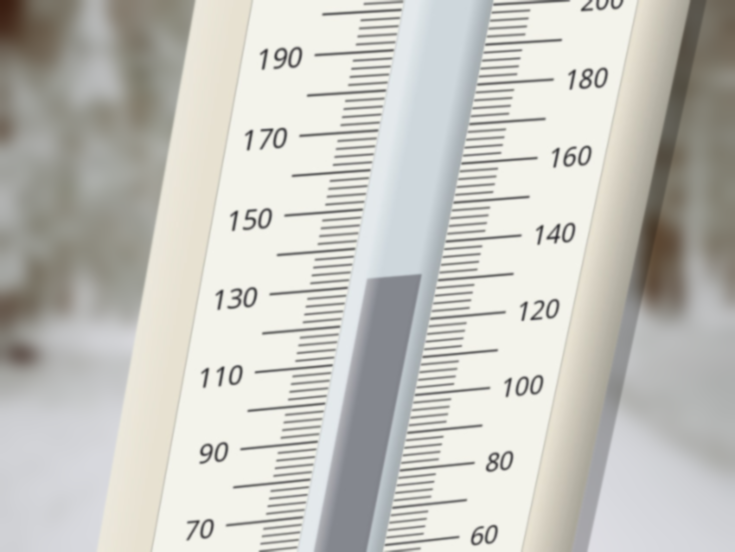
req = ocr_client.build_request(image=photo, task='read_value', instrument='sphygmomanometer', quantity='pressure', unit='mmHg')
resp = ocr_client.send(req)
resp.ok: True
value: 132 mmHg
